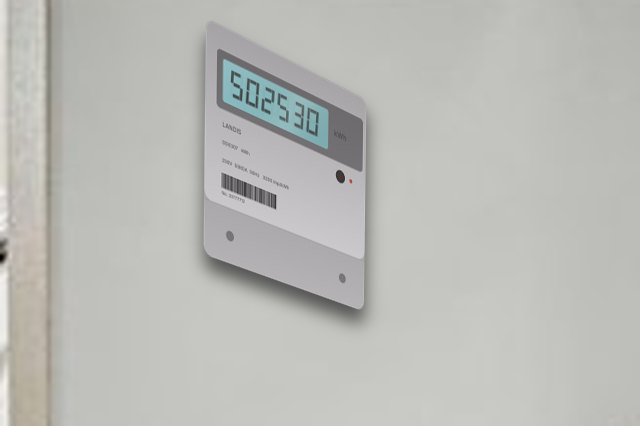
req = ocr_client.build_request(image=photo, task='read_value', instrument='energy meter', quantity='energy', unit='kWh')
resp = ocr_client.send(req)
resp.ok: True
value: 502530 kWh
